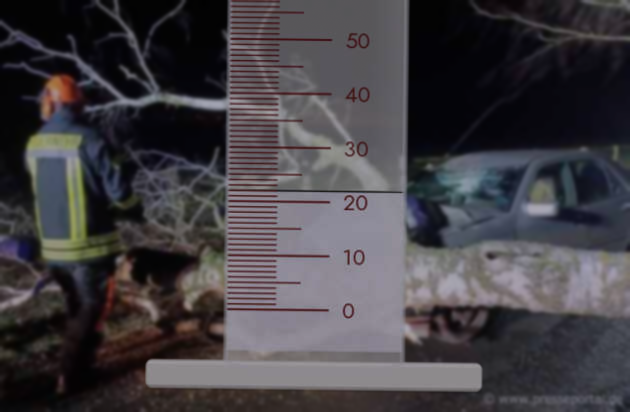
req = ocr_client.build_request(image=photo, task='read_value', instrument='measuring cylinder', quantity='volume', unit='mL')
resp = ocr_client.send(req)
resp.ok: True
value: 22 mL
